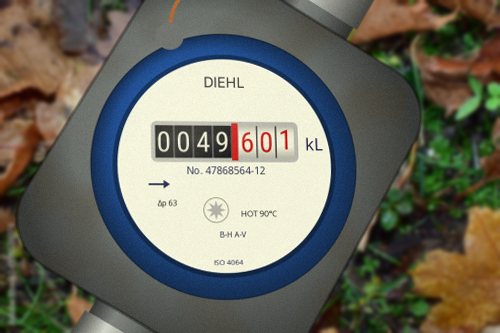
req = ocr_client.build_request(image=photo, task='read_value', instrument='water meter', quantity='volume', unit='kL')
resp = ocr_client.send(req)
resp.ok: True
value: 49.601 kL
